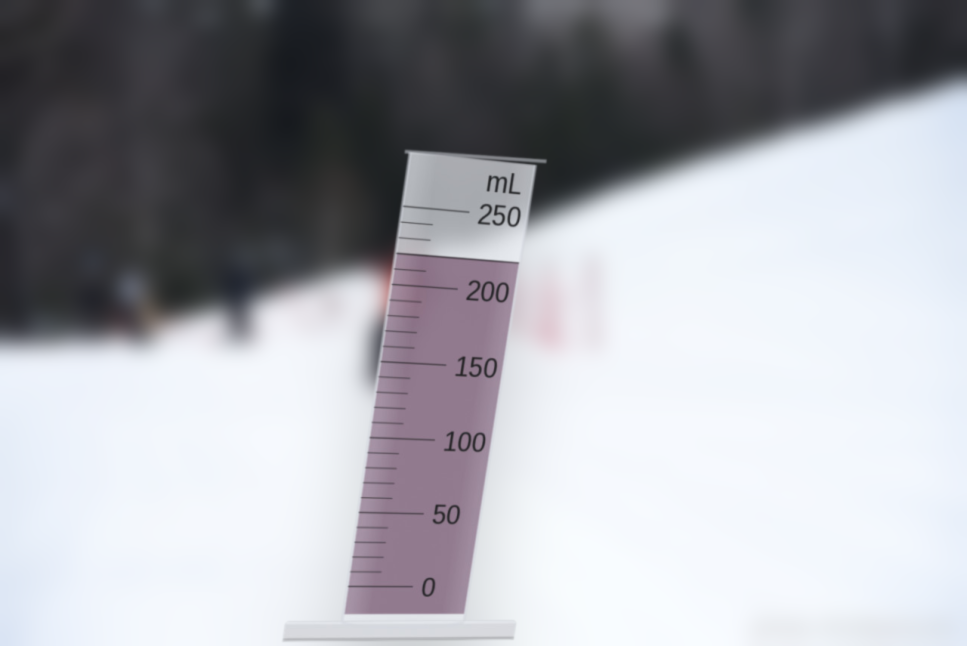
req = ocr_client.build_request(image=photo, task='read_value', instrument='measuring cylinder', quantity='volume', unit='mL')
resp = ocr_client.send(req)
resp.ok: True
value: 220 mL
